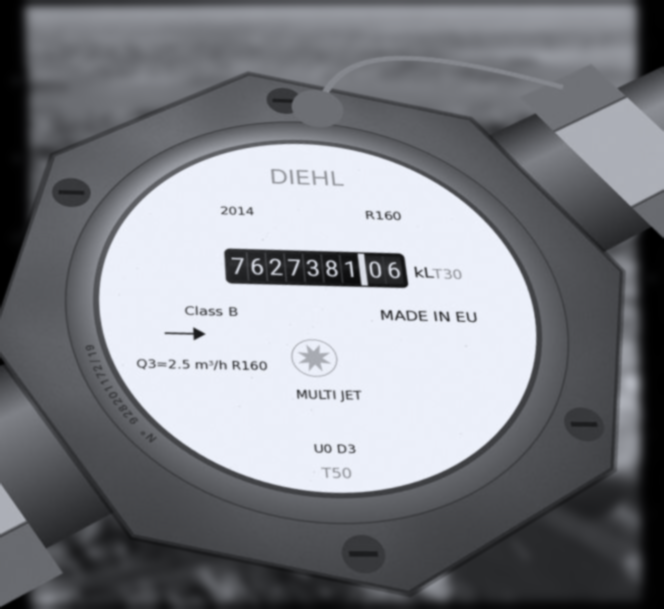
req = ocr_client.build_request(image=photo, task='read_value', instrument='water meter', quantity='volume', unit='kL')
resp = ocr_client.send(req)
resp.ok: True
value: 7627381.06 kL
